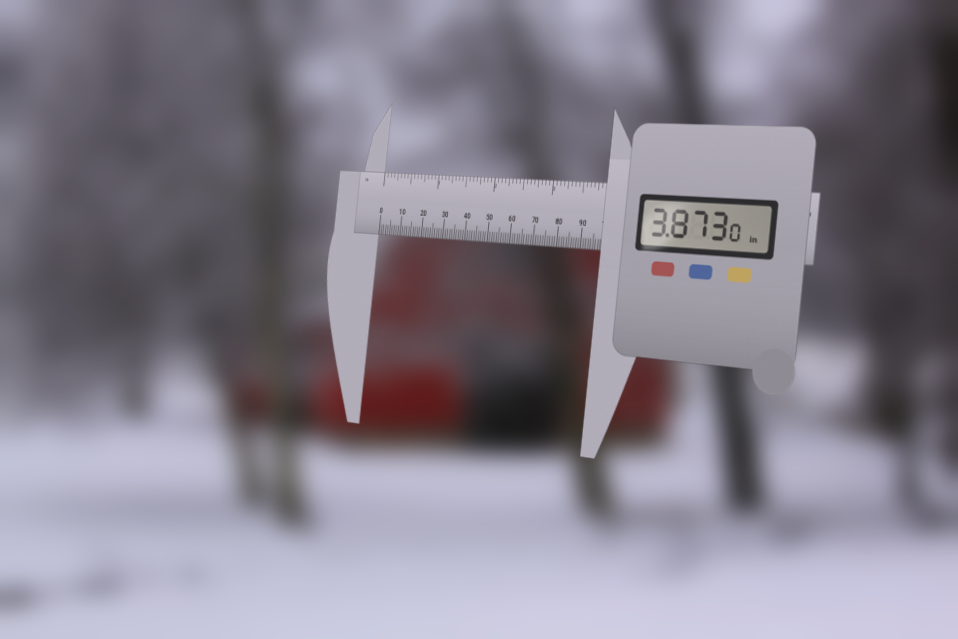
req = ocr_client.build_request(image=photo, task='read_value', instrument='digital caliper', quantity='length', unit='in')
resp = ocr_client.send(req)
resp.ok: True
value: 3.8730 in
